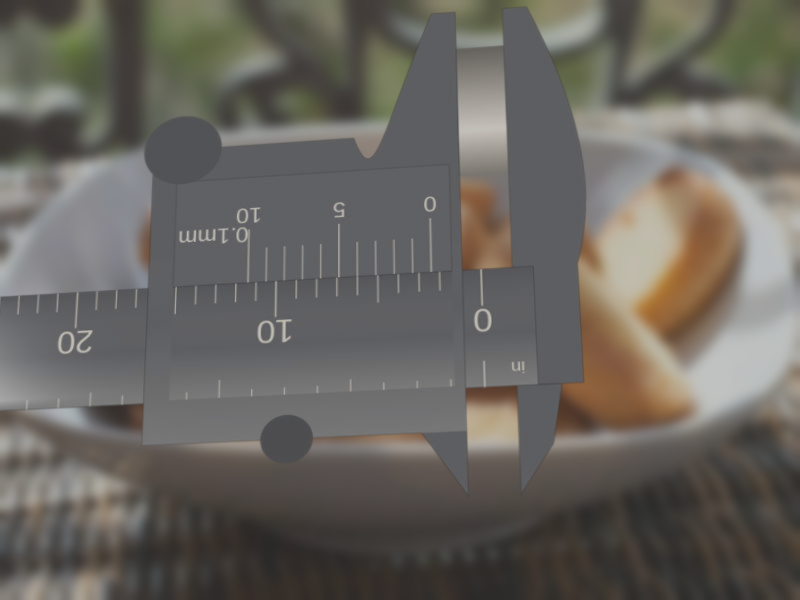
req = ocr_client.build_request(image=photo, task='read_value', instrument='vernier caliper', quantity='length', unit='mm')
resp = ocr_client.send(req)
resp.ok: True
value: 2.4 mm
